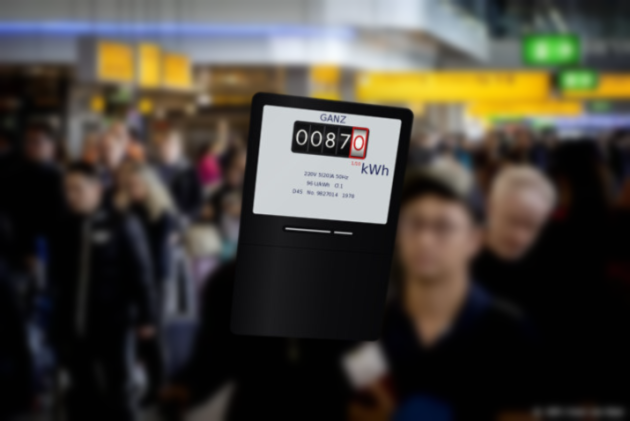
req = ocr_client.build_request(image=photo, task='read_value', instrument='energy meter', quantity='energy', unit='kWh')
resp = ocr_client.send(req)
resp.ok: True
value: 87.0 kWh
